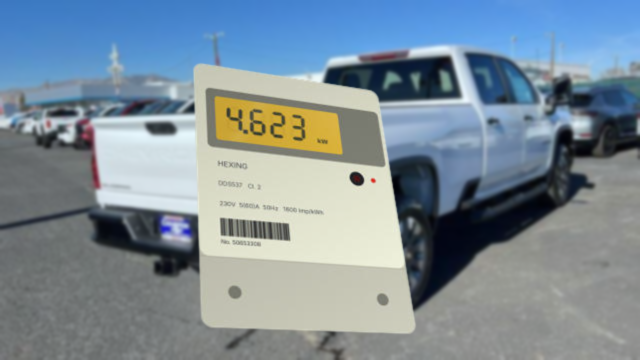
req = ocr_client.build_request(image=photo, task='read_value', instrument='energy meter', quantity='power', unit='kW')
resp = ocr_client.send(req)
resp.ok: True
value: 4.623 kW
